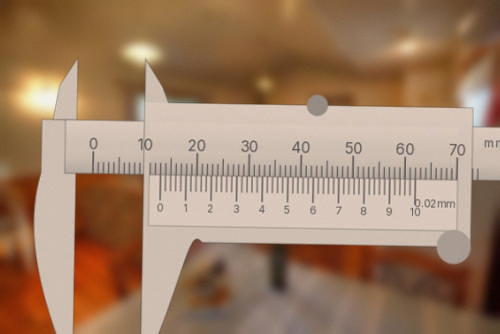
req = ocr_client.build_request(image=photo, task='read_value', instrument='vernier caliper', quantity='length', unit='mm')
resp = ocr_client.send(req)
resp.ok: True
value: 13.0 mm
